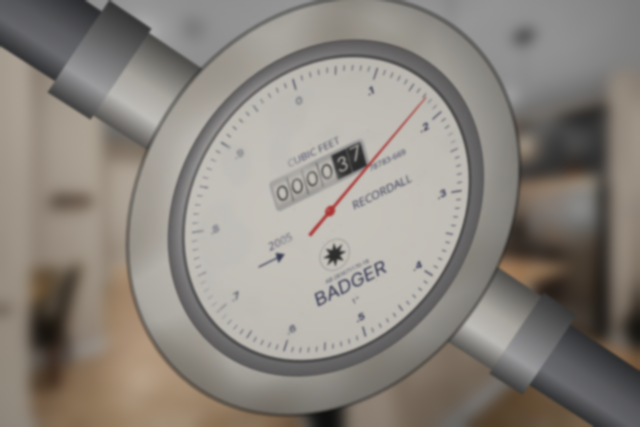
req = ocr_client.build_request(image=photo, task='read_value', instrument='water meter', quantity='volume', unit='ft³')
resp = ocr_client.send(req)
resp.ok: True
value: 37.17 ft³
